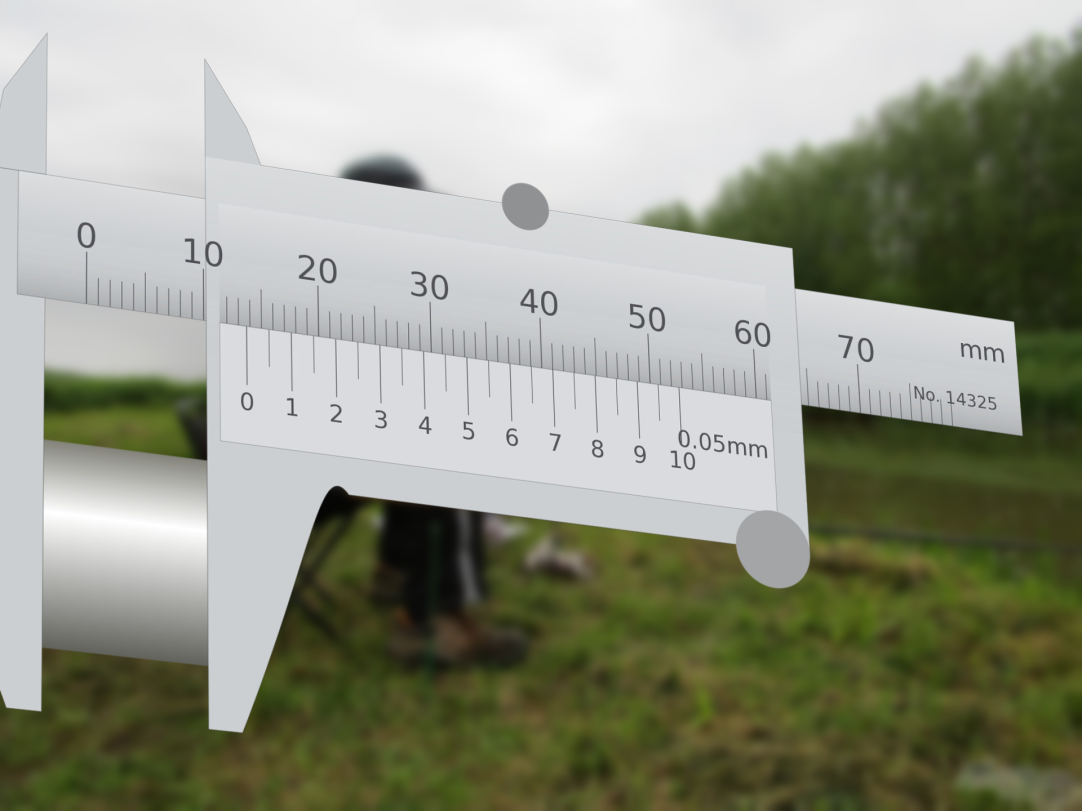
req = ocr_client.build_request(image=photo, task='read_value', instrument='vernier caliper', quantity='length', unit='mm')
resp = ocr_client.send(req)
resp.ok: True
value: 13.7 mm
